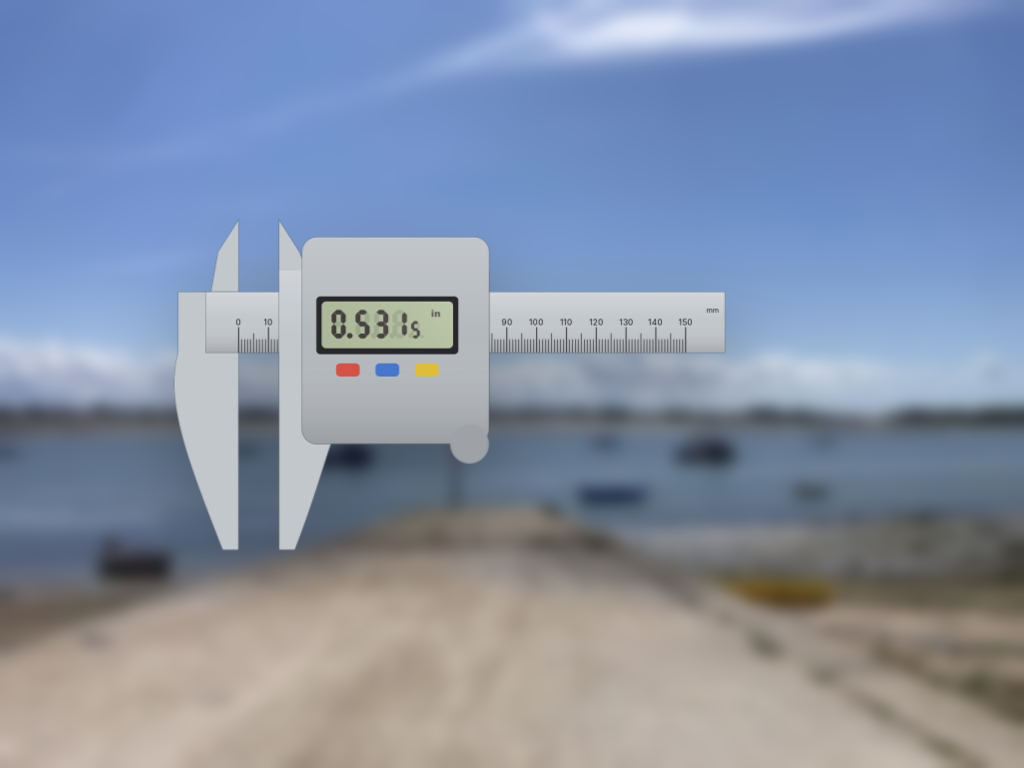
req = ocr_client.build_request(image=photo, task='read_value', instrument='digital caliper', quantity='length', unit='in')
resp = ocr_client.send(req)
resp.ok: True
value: 0.5315 in
